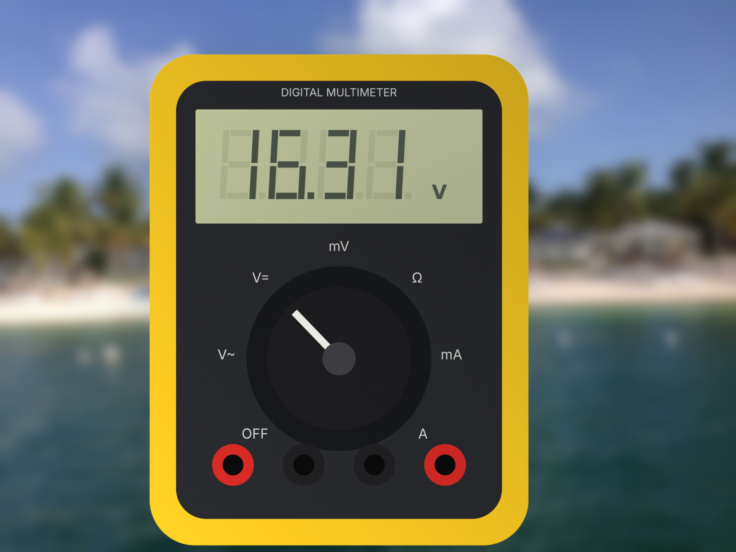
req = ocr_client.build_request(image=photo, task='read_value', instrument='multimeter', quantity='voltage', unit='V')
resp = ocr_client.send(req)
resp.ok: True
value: 16.31 V
